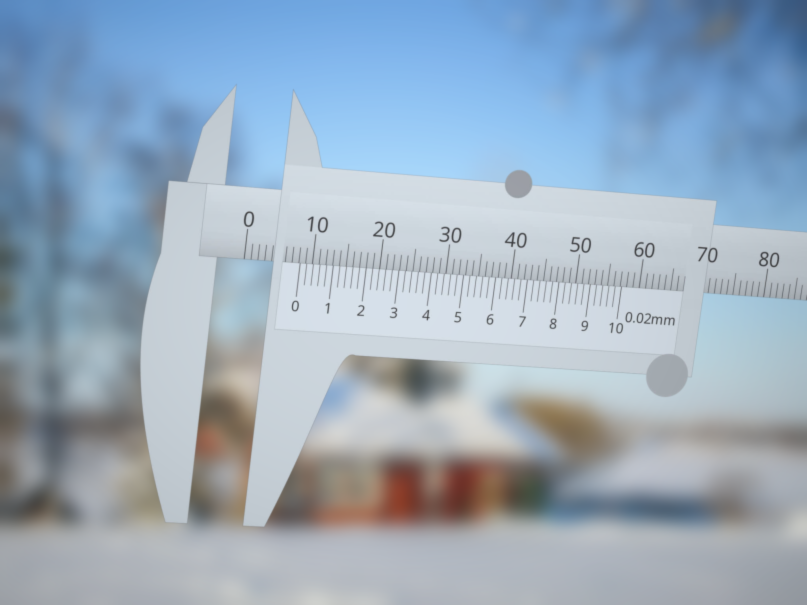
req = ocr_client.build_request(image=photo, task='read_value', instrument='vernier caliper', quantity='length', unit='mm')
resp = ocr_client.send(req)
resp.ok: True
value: 8.2 mm
